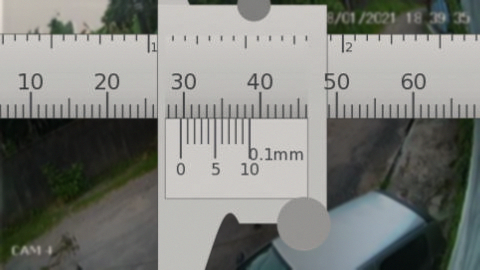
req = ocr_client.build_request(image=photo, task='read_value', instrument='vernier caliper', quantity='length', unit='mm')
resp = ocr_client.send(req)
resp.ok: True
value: 29.6 mm
